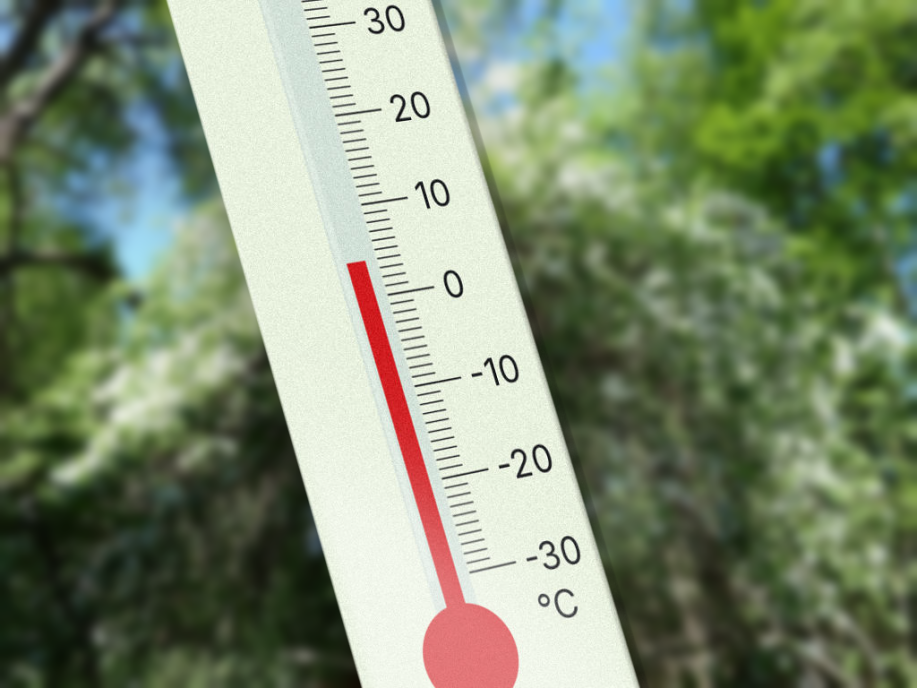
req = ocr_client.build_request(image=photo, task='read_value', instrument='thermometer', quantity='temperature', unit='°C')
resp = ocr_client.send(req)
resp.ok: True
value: 4 °C
